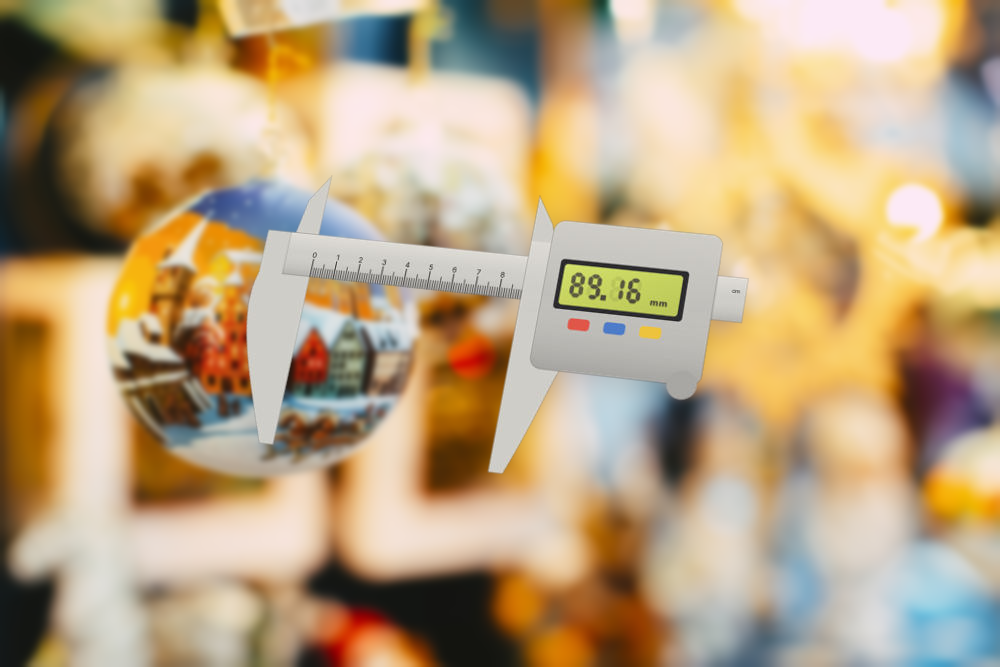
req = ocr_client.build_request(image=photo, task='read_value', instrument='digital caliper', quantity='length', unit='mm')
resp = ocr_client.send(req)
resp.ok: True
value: 89.16 mm
